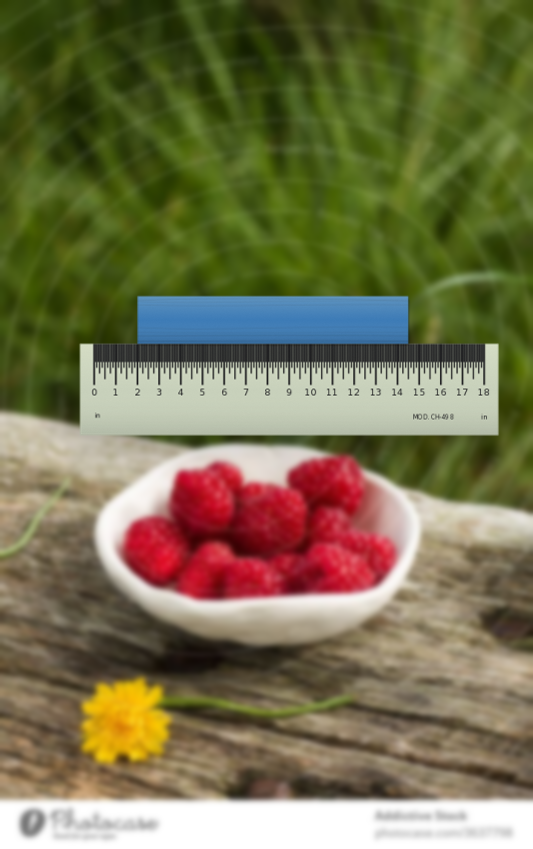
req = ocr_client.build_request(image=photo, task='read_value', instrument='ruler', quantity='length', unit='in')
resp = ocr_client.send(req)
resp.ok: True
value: 12.5 in
